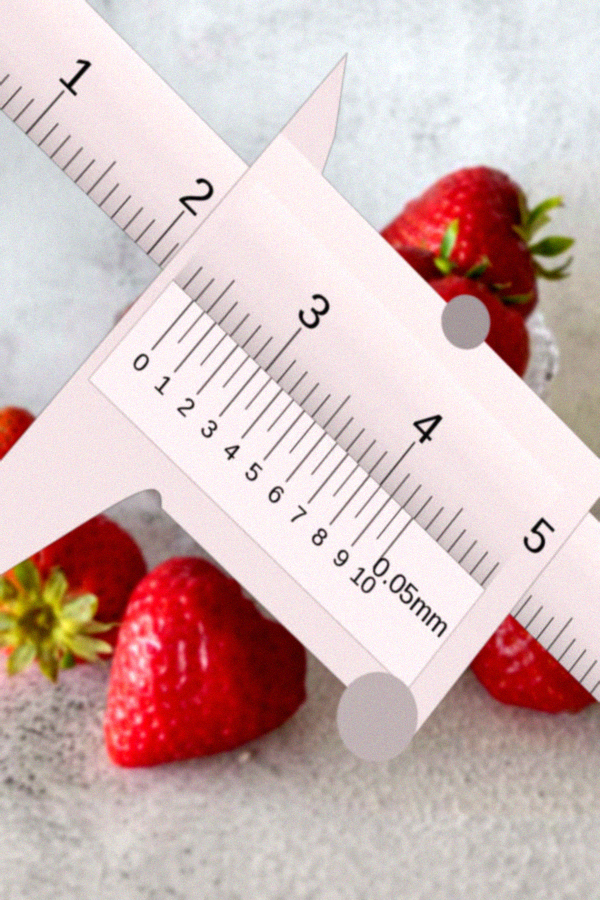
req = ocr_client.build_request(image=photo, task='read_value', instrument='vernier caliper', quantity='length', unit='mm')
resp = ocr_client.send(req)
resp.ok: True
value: 23.9 mm
